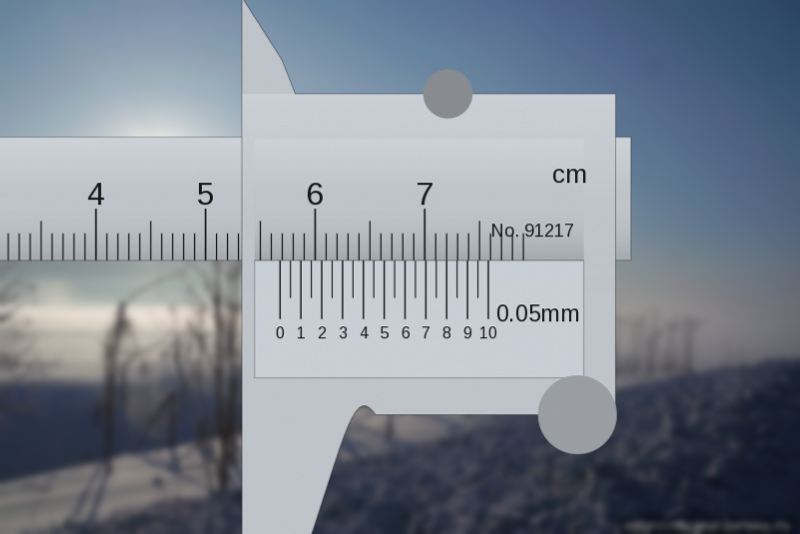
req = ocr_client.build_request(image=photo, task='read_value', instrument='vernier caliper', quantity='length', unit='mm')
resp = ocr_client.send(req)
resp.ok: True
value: 56.8 mm
